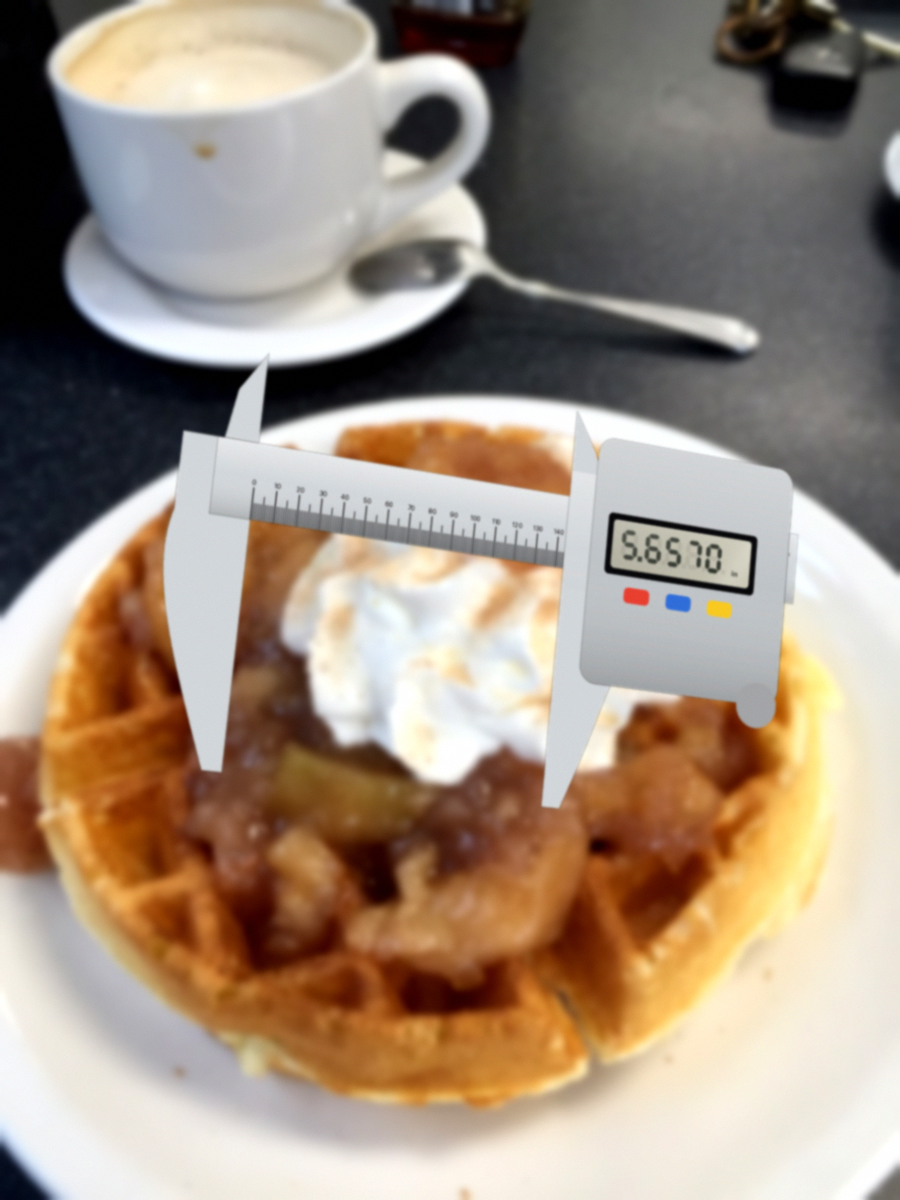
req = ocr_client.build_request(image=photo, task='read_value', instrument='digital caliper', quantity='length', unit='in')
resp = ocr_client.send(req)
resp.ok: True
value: 5.6570 in
